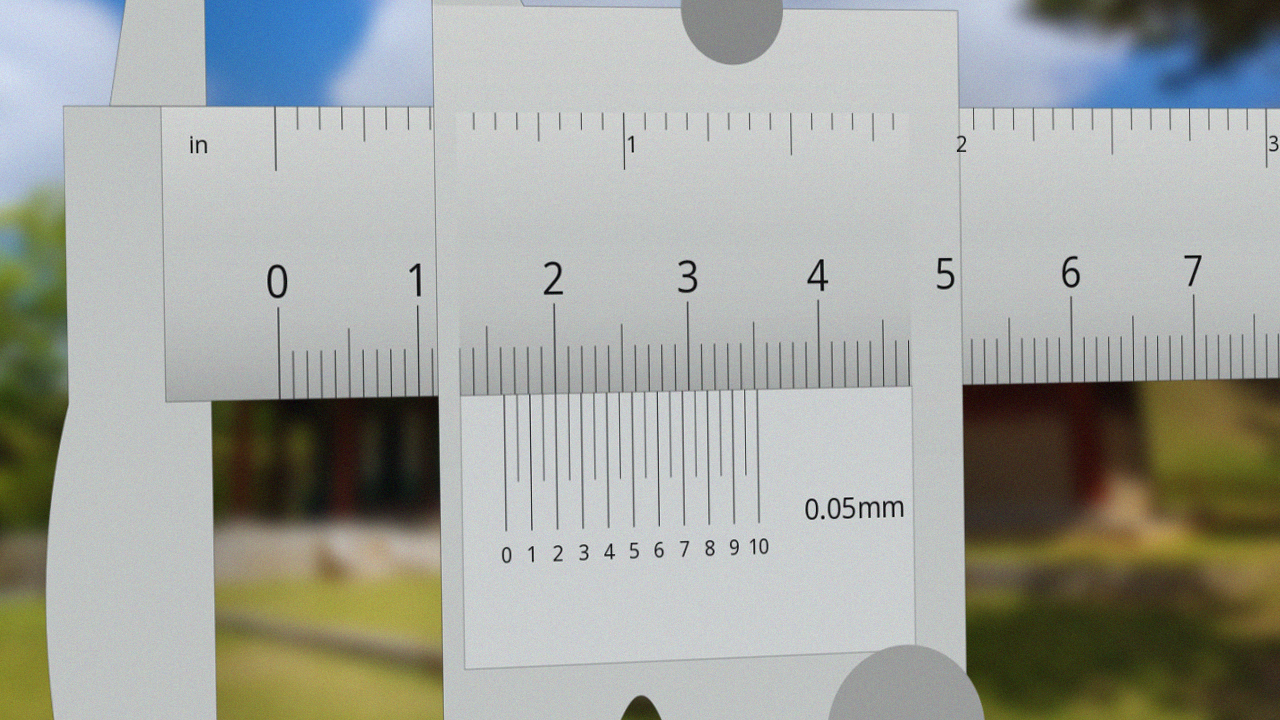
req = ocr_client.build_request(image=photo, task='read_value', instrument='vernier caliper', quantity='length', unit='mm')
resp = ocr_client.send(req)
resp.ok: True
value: 16.2 mm
